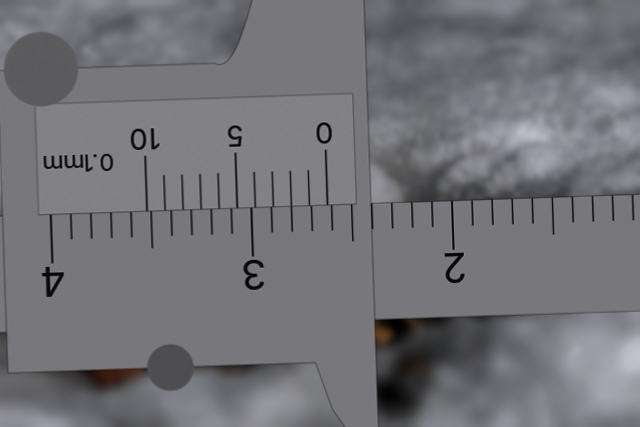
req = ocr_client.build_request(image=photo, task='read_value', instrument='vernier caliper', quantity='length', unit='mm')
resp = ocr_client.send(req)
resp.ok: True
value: 26.2 mm
